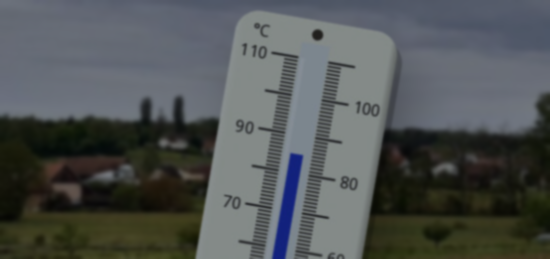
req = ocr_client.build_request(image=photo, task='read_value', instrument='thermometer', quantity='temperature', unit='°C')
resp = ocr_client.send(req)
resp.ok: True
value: 85 °C
